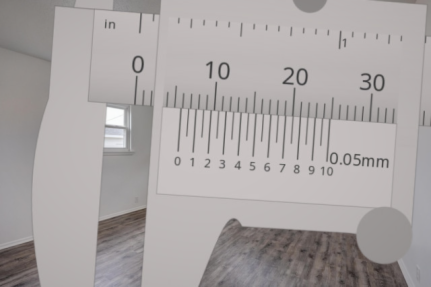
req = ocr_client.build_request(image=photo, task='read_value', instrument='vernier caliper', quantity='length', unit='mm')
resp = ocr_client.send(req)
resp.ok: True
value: 5.8 mm
